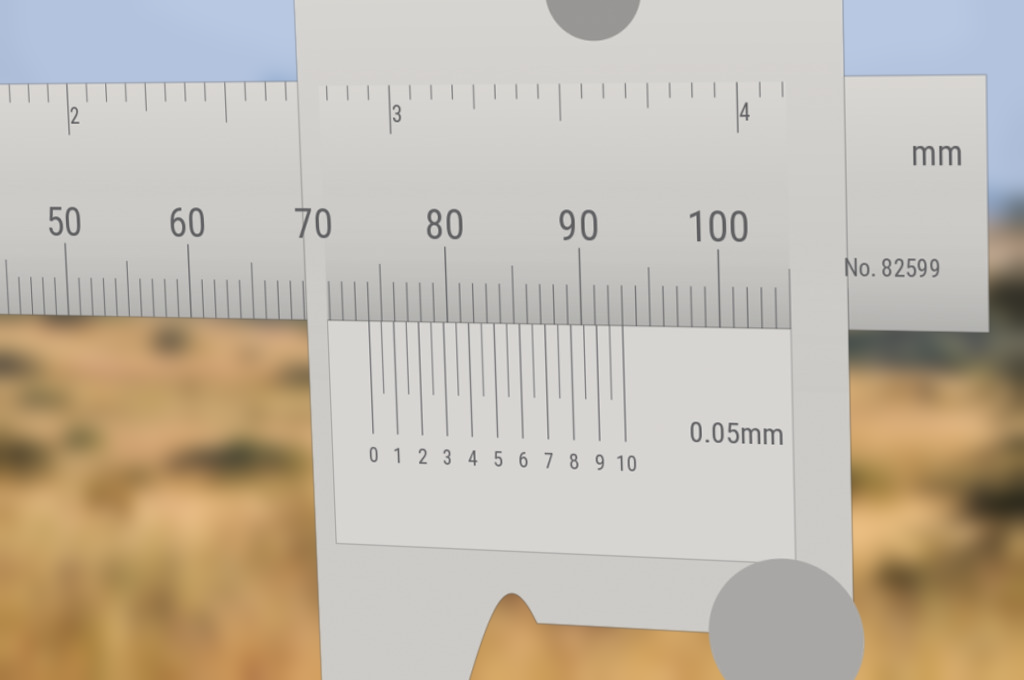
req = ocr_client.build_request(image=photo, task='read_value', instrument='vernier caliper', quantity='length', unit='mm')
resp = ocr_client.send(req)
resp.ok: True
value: 74.0 mm
